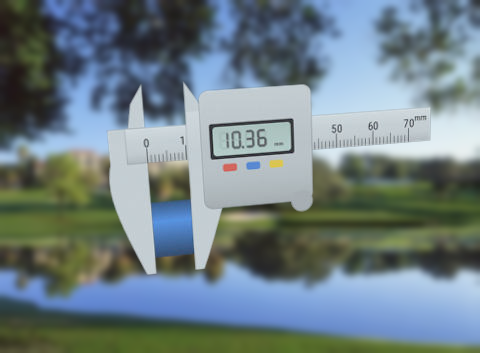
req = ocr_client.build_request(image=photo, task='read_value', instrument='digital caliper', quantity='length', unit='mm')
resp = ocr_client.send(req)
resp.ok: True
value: 10.36 mm
